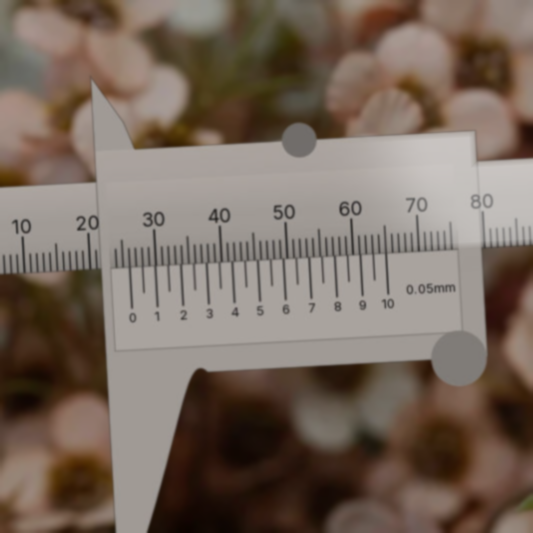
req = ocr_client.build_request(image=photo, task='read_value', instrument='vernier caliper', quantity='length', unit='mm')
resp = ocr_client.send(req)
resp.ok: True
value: 26.0 mm
